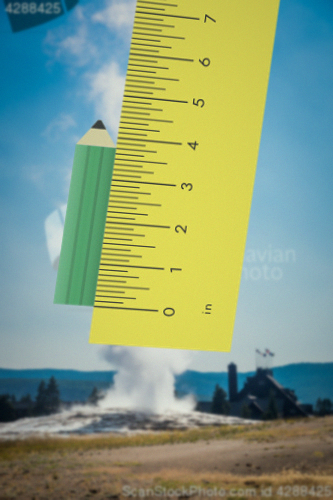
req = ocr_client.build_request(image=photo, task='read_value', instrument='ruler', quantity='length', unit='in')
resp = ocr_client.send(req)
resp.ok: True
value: 4.375 in
